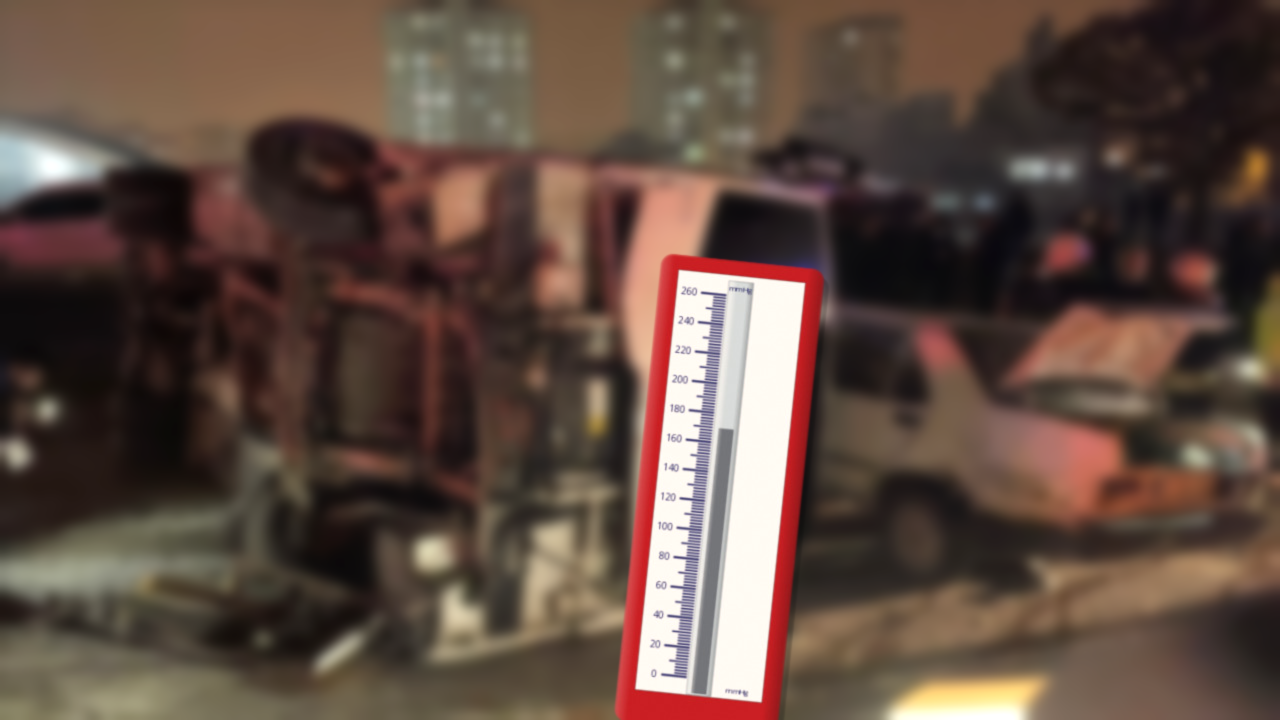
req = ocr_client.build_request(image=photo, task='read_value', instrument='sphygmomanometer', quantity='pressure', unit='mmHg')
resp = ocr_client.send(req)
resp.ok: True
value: 170 mmHg
